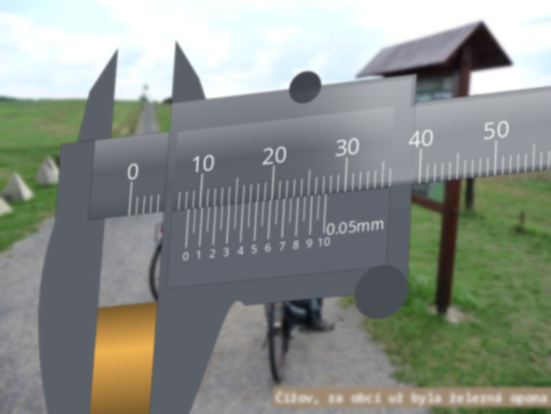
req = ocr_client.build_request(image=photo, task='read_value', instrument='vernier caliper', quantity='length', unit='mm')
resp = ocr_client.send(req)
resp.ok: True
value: 8.4 mm
